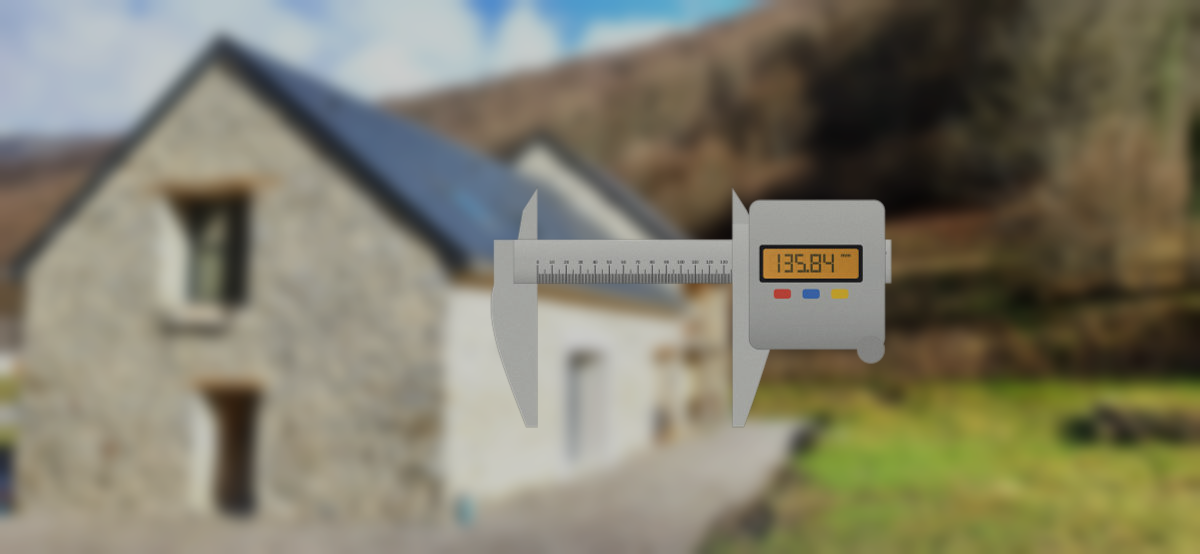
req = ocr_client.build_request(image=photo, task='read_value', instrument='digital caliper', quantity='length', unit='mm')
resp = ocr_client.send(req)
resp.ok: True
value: 135.84 mm
